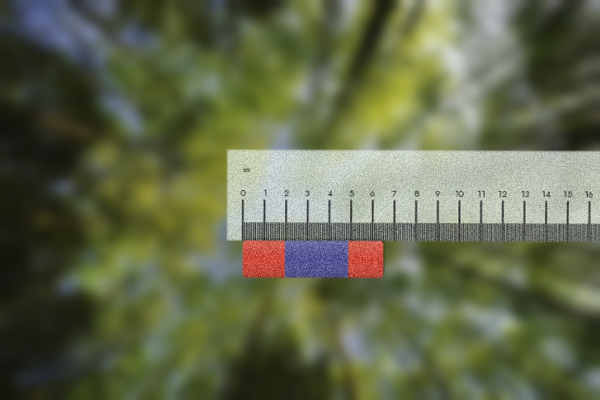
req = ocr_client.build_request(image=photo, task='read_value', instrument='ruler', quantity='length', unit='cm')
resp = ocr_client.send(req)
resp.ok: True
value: 6.5 cm
